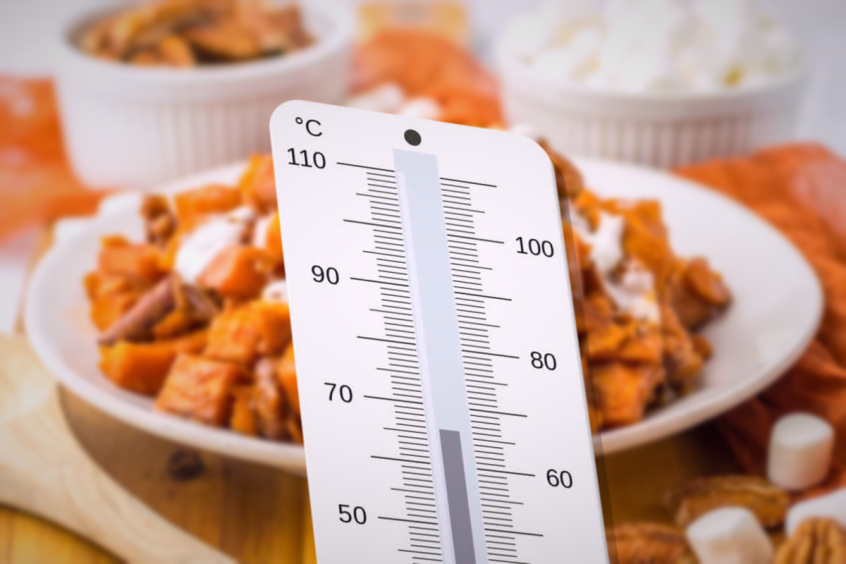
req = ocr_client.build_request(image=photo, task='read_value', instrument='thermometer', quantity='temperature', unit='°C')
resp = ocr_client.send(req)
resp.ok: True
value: 66 °C
